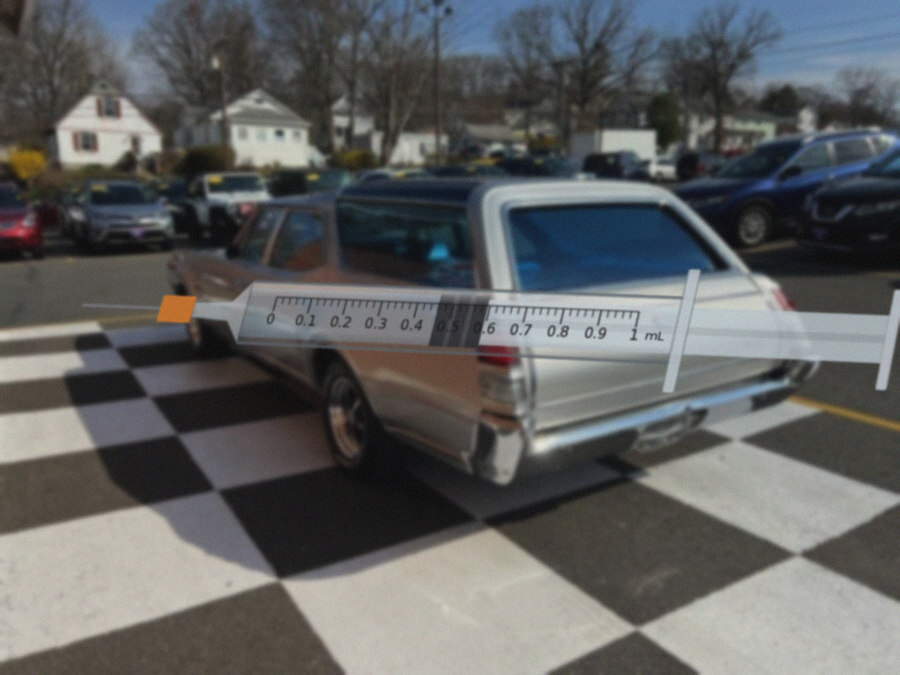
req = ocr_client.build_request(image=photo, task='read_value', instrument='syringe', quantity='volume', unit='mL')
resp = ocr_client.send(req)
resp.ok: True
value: 0.46 mL
